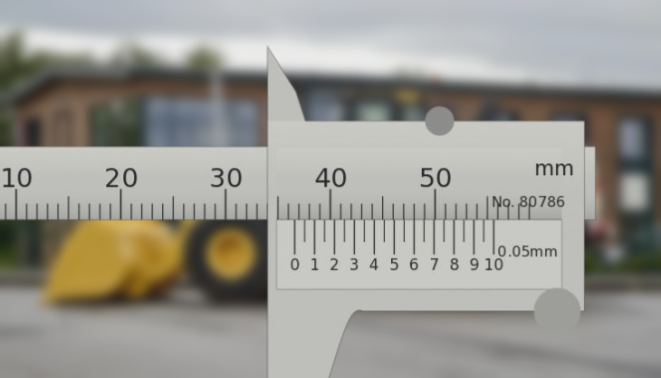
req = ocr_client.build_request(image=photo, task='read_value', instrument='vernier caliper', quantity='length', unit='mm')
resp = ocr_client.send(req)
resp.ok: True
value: 36.6 mm
